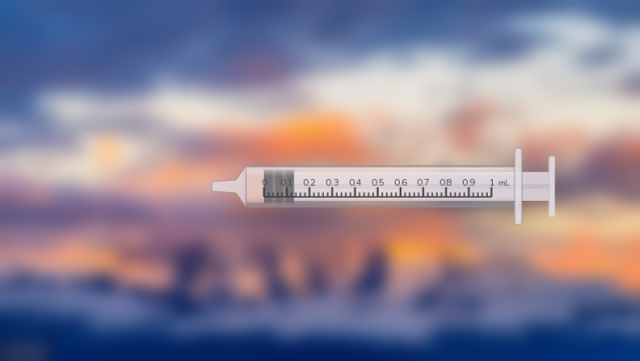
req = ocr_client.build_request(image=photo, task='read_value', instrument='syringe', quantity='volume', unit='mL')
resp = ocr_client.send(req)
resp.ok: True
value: 0 mL
